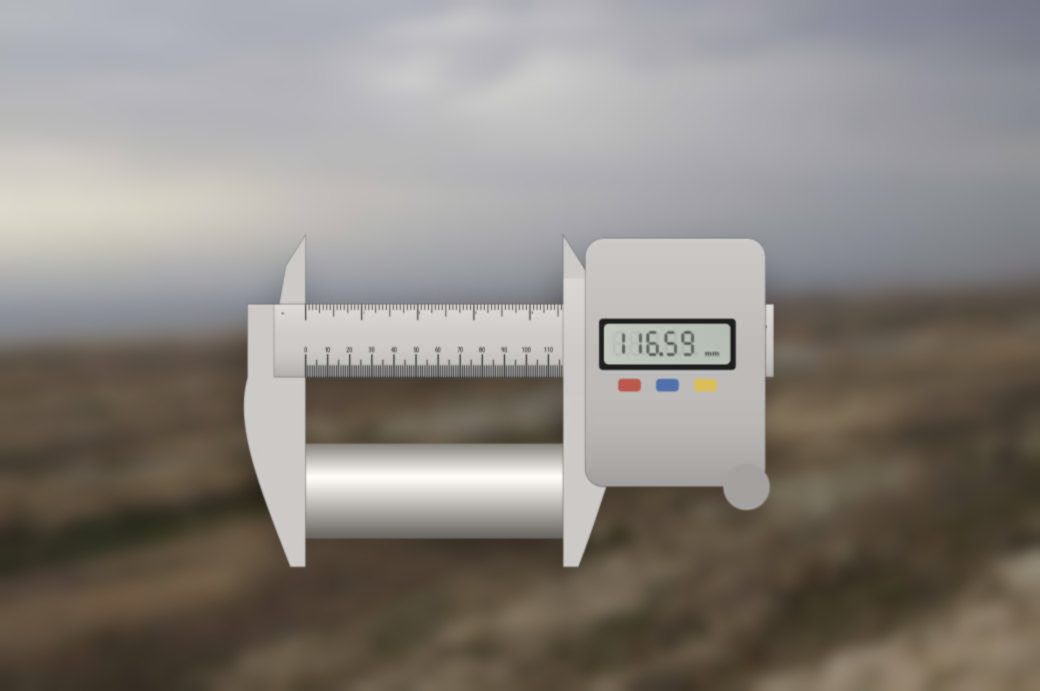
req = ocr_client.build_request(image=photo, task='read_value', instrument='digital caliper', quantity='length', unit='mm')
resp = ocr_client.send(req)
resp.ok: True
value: 116.59 mm
